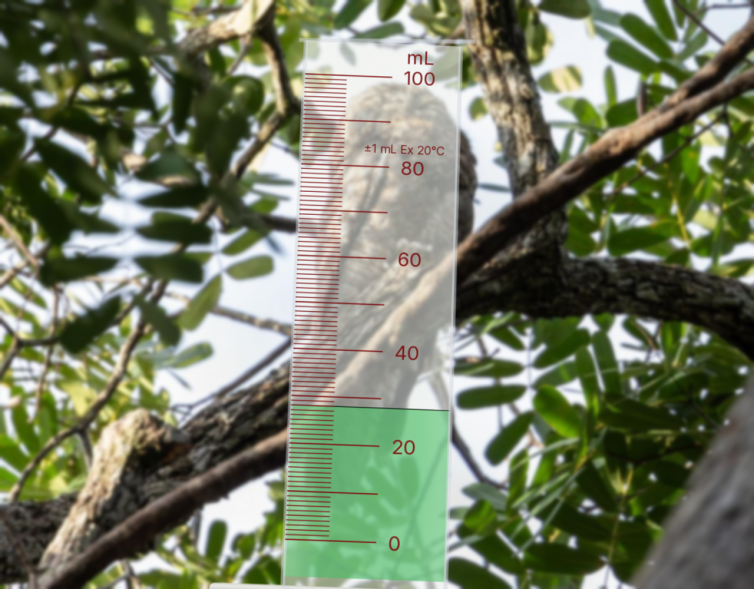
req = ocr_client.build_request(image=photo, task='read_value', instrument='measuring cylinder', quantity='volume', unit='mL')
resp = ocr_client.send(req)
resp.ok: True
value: 28 mL
